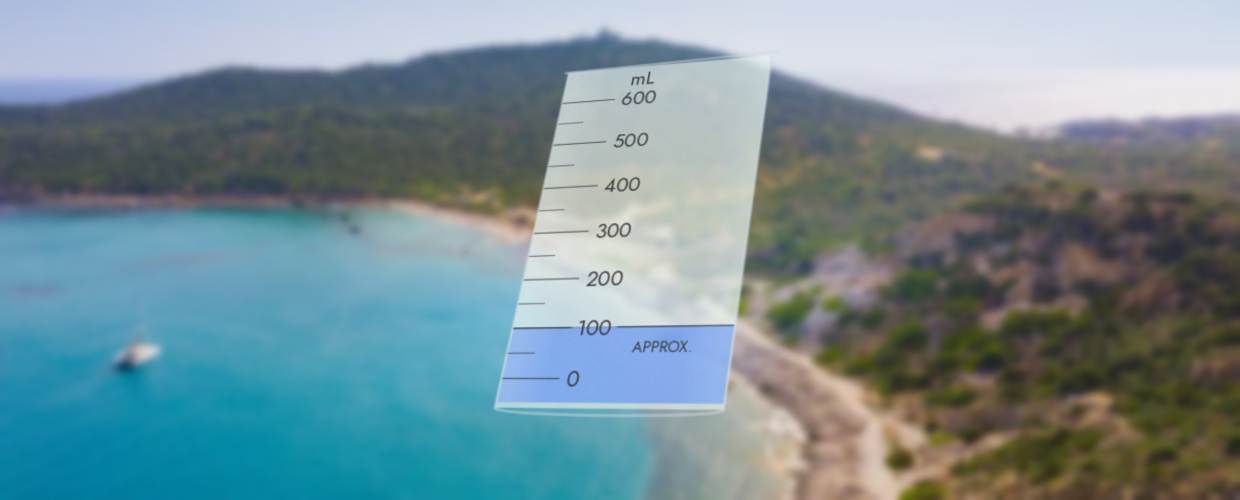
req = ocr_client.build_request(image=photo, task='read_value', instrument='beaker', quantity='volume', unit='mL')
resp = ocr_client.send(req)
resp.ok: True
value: 100 mL
